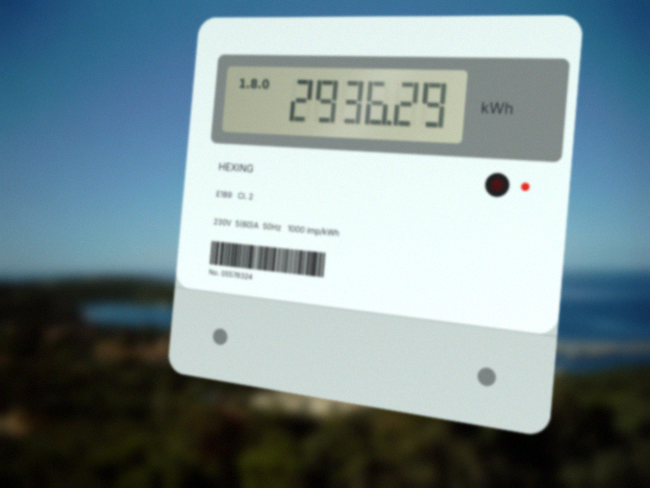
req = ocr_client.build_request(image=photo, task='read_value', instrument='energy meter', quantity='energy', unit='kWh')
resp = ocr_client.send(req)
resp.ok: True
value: 2936.29 kWh
